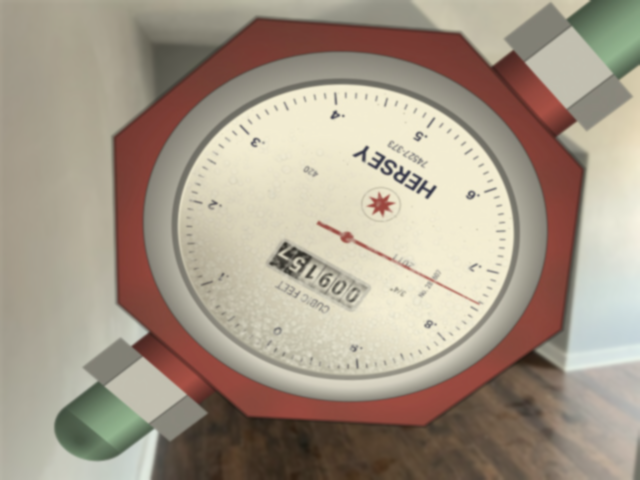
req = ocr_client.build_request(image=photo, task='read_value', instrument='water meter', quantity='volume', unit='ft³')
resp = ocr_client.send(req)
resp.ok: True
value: 9156.74 ft³
